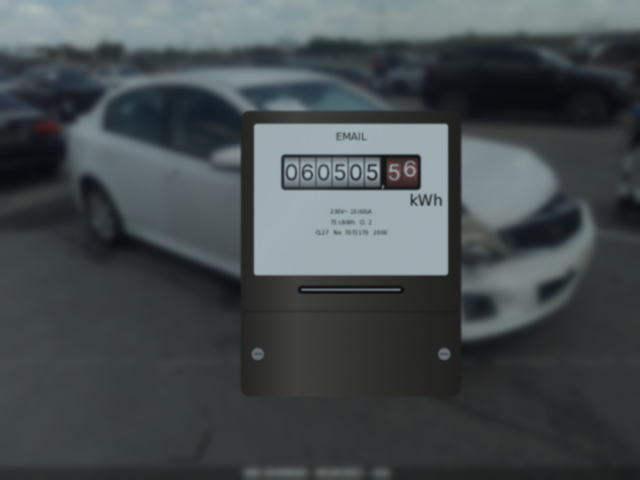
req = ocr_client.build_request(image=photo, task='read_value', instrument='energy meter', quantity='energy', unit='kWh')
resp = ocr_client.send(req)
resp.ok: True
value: 60505.56 kWh
